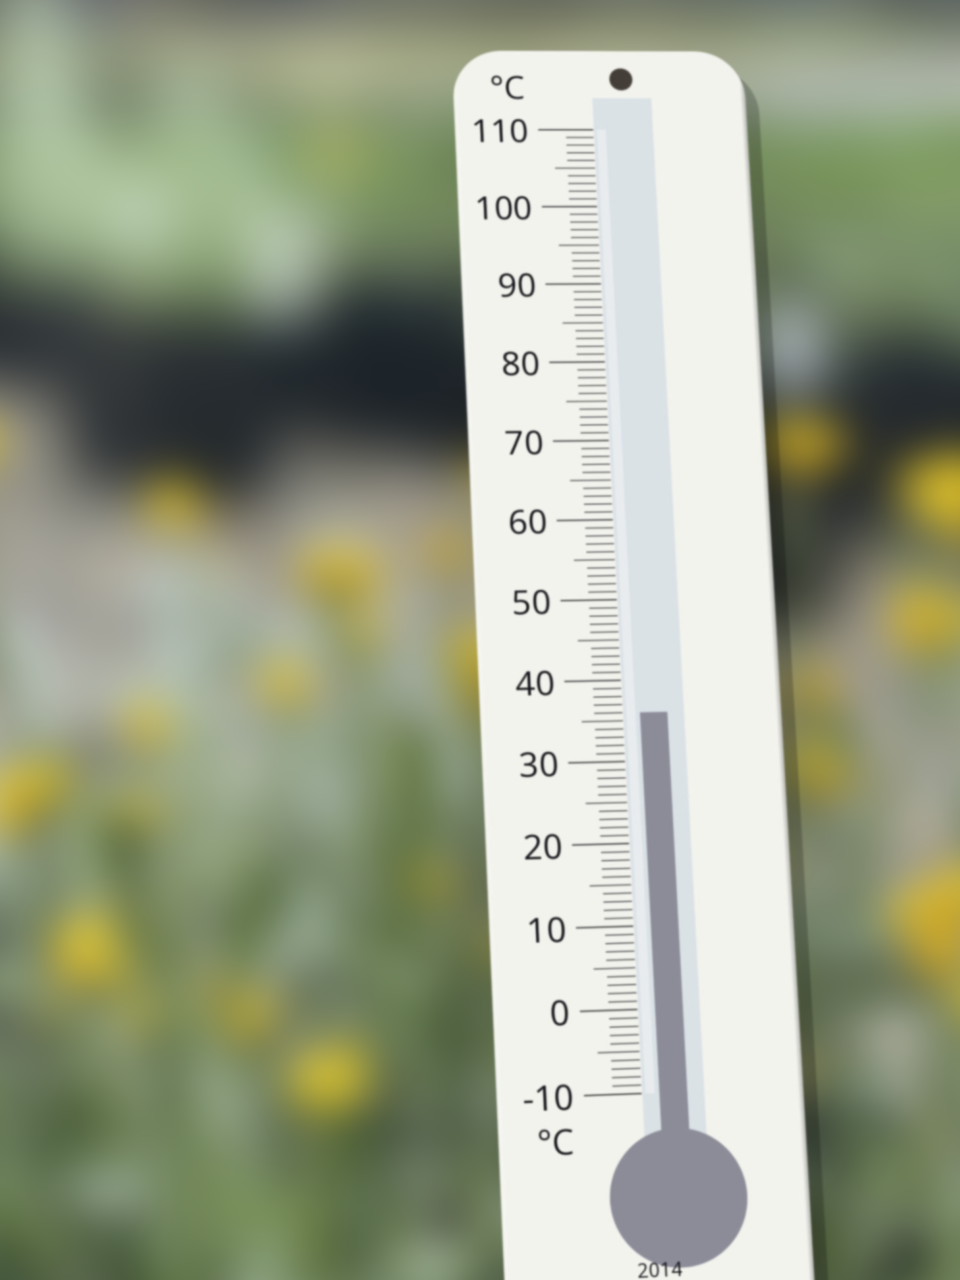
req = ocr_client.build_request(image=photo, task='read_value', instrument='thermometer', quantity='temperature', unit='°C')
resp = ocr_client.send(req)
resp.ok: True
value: 36 °C
